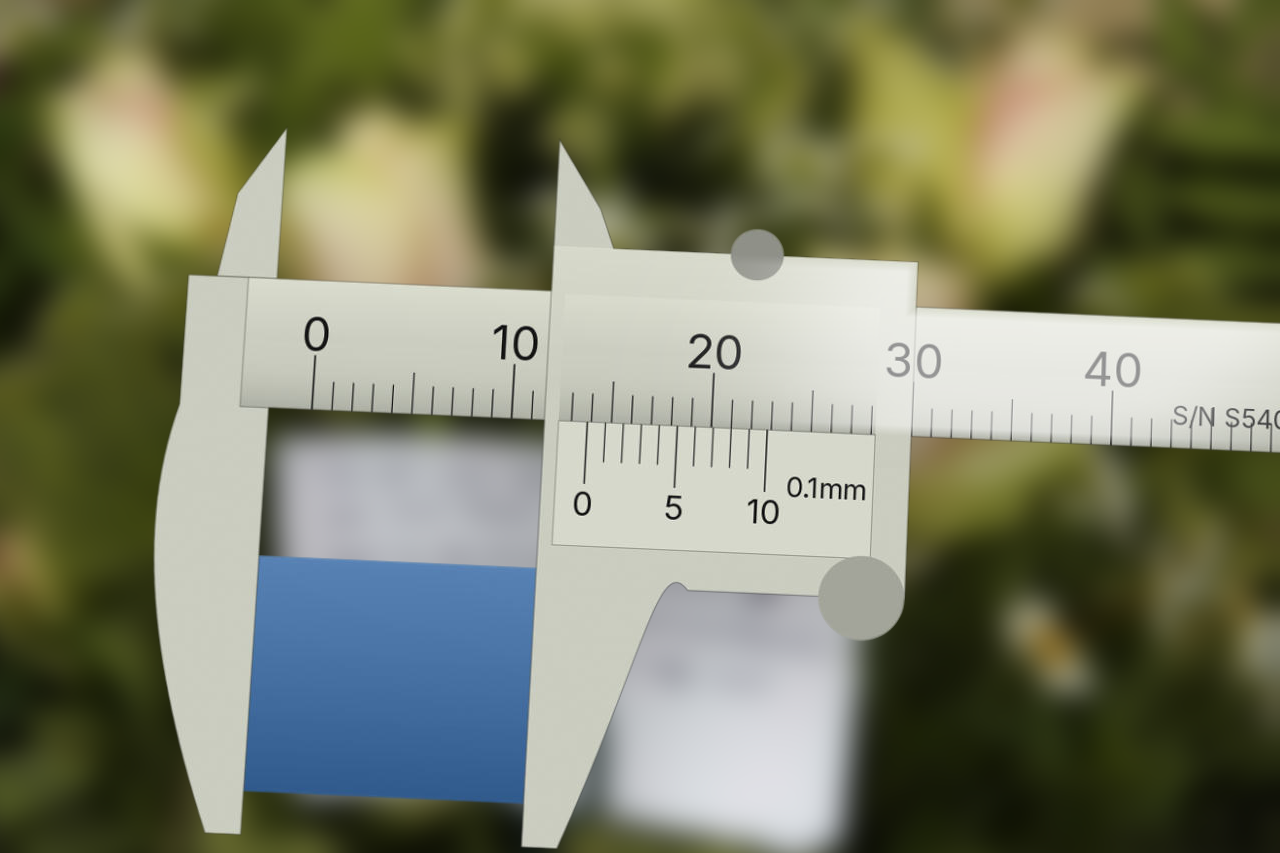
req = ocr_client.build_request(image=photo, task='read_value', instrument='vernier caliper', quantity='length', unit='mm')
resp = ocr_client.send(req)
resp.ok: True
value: 13.8 mm
